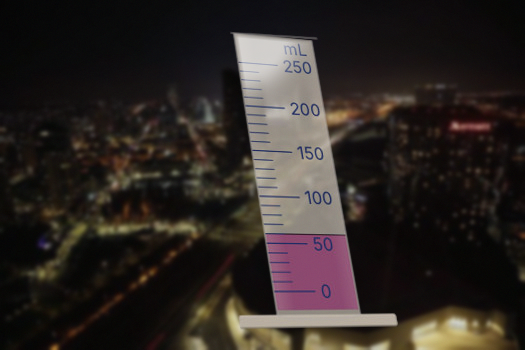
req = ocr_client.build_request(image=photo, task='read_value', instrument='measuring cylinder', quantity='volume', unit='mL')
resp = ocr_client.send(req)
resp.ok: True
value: 60 mL
